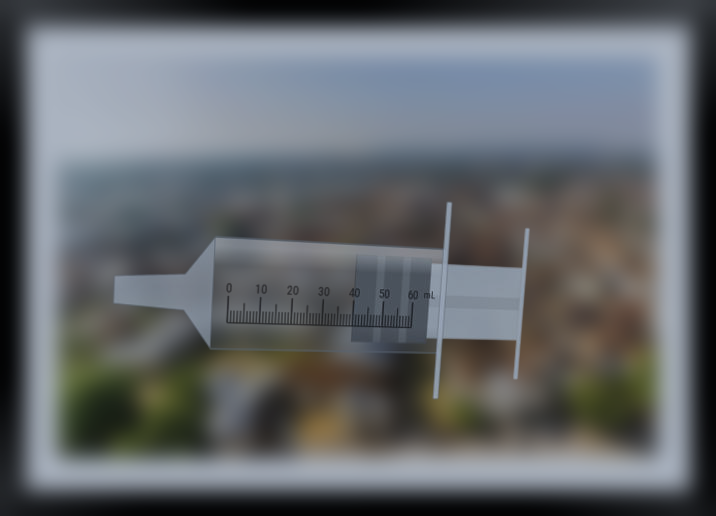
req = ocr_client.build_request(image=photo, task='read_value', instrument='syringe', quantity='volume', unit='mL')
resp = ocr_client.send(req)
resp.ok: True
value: 40 mL
